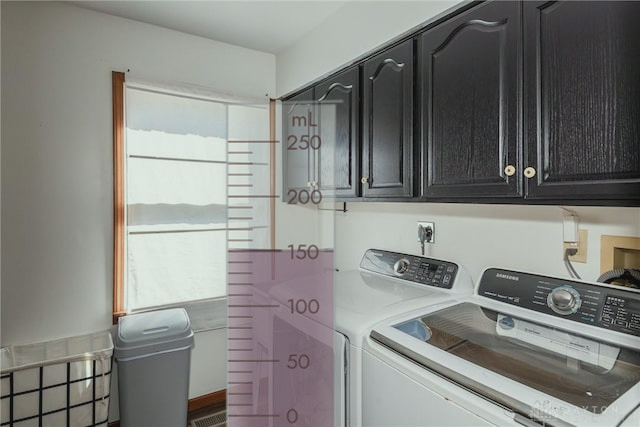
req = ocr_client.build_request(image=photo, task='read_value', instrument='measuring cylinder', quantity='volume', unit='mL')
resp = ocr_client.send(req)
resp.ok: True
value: 150 mL
